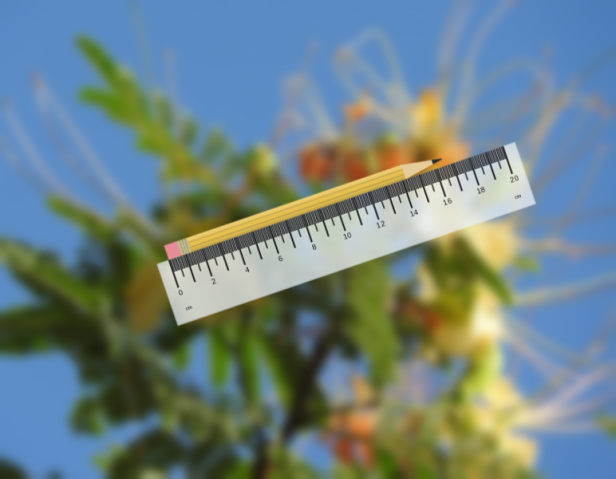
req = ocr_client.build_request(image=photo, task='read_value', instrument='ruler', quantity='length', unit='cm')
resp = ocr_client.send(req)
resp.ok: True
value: 16.5 cm
